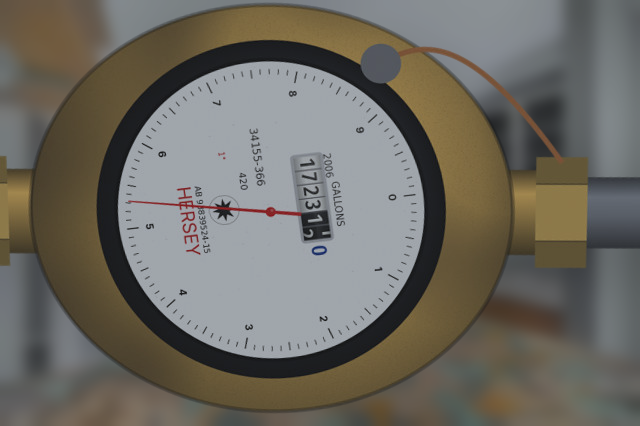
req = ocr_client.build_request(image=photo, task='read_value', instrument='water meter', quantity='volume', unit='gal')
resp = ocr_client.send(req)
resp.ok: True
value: 1723115.3 gal
